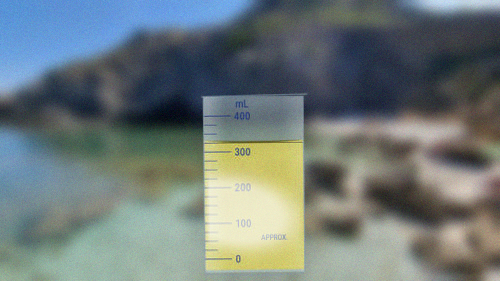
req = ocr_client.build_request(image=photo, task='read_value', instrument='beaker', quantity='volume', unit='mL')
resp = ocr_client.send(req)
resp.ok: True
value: 325 mL
